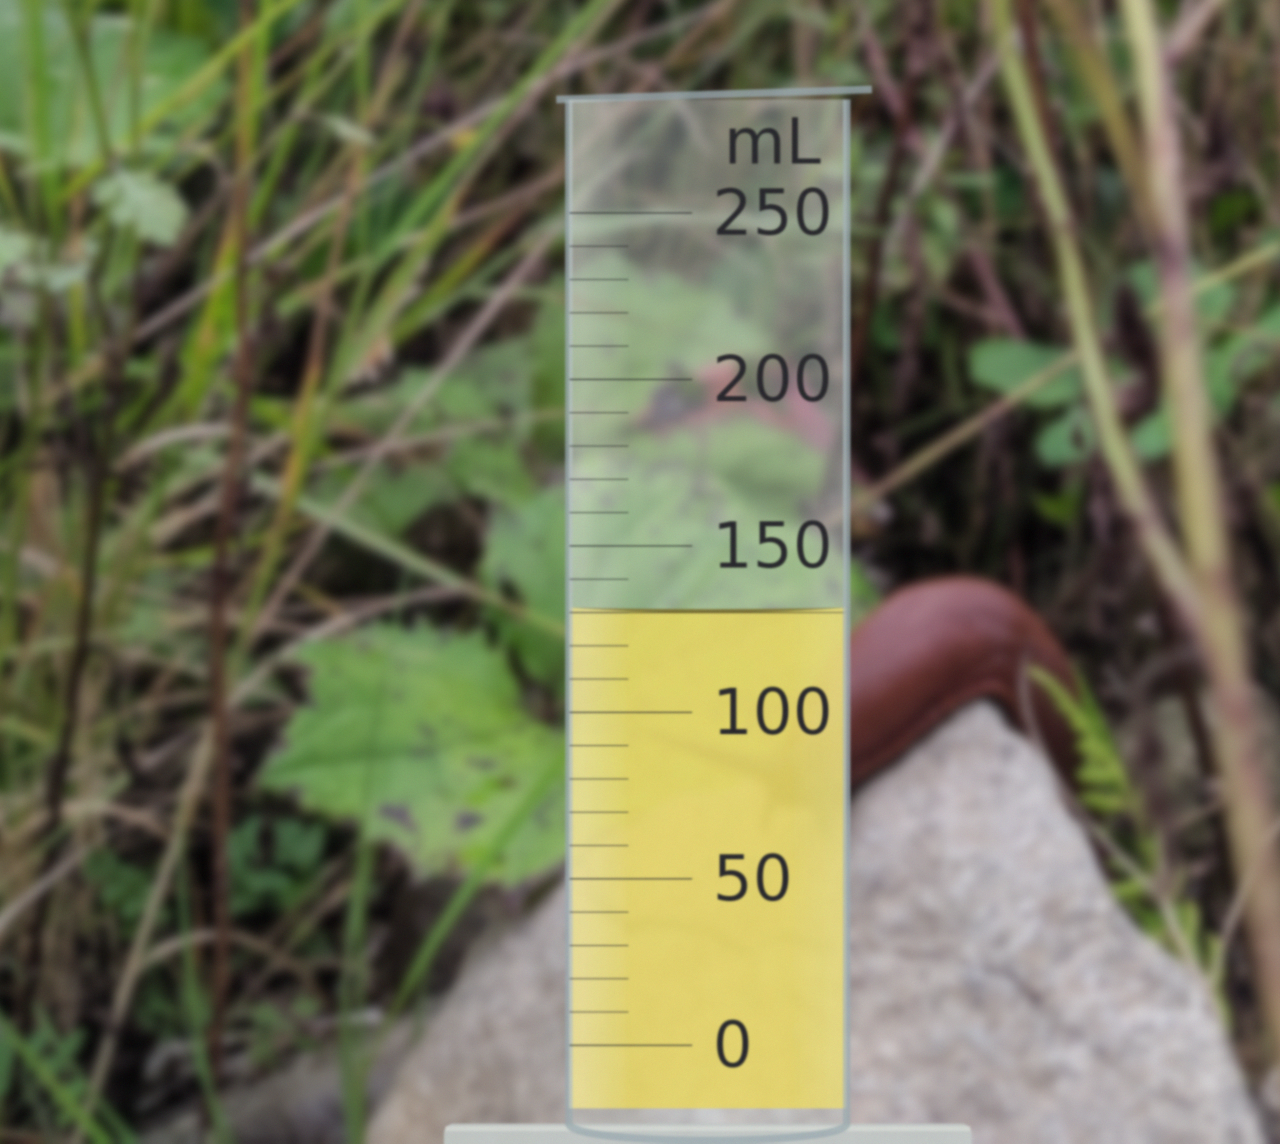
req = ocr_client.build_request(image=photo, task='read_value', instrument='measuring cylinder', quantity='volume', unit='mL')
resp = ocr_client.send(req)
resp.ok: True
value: 130 mL
